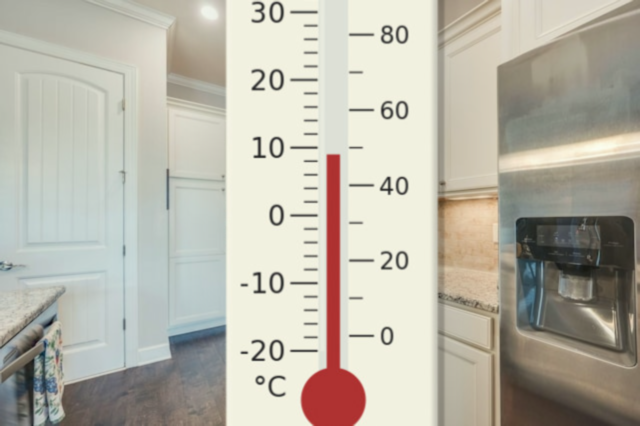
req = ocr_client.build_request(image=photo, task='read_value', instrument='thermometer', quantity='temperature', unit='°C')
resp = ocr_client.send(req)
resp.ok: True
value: 9 °C
